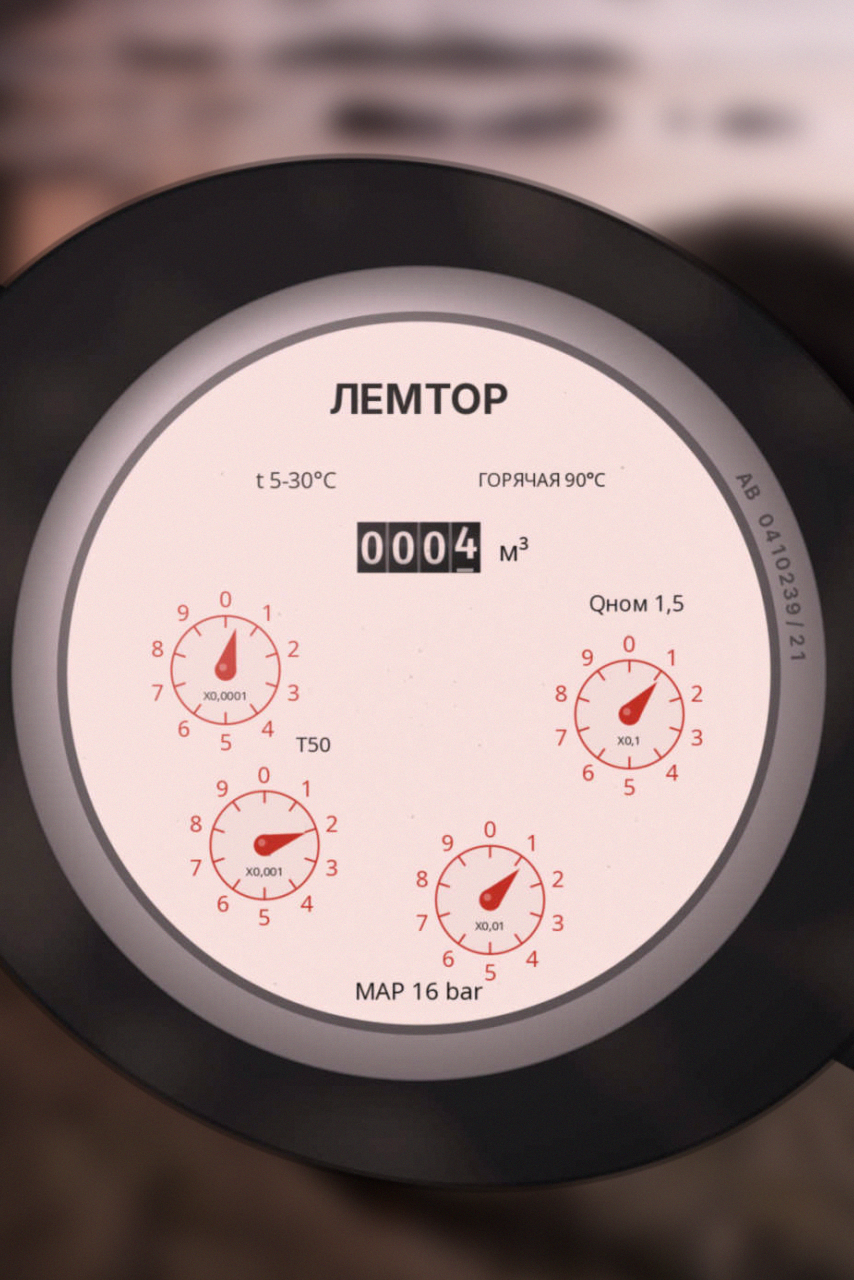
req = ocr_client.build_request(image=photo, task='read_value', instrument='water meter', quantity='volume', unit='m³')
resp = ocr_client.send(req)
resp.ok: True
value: 4.1120 m³
